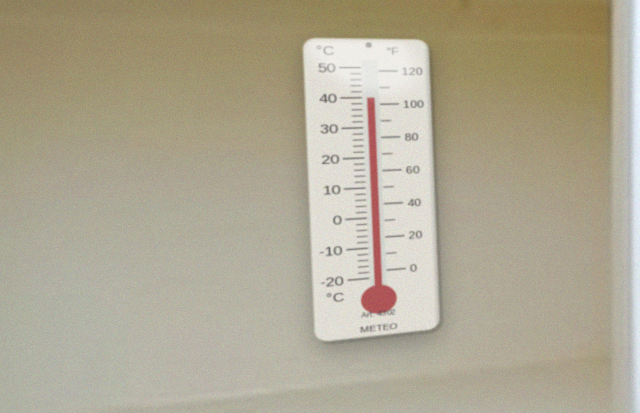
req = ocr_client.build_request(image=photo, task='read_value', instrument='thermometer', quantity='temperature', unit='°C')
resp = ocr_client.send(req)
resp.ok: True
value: 40 °C
